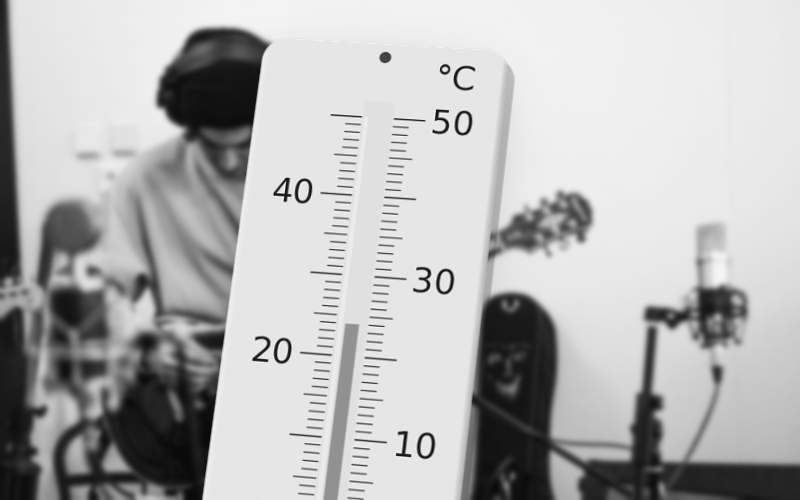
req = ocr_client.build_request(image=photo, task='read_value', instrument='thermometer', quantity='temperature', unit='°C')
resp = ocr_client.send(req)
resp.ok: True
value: 24 °C
